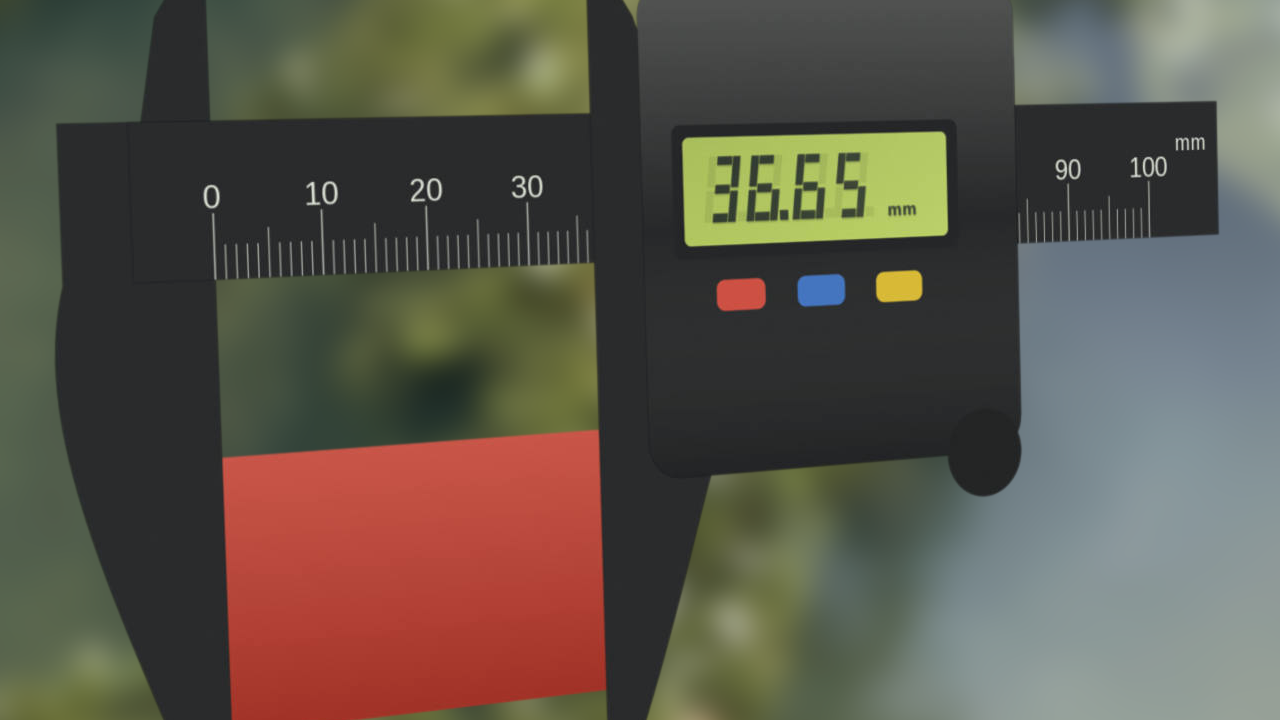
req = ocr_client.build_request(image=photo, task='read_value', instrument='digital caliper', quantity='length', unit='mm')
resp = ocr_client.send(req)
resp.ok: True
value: 36.65 mm
